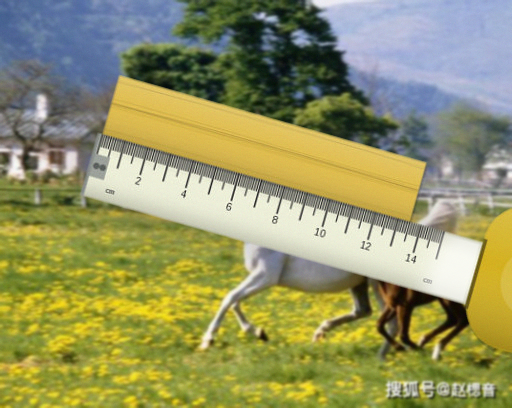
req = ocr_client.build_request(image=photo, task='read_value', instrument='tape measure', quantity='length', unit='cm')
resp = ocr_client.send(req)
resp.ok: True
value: 13.5 cm
